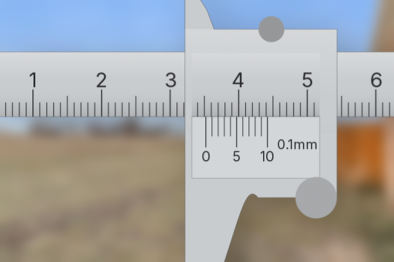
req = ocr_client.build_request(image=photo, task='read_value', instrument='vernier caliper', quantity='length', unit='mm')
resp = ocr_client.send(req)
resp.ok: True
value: 35.2 mm
